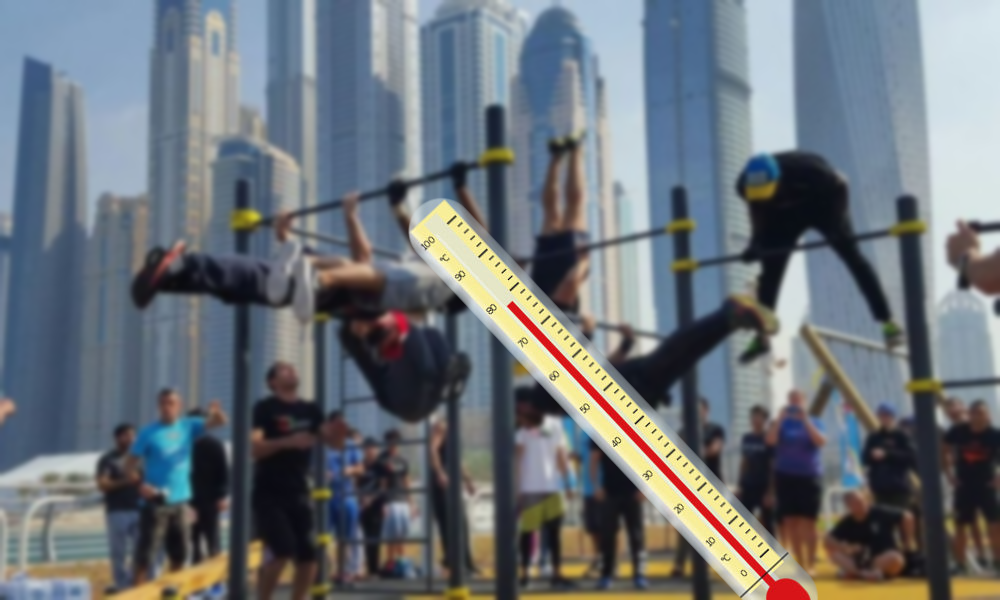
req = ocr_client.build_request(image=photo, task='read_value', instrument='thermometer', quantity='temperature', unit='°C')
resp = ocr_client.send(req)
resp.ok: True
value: 78 °C
